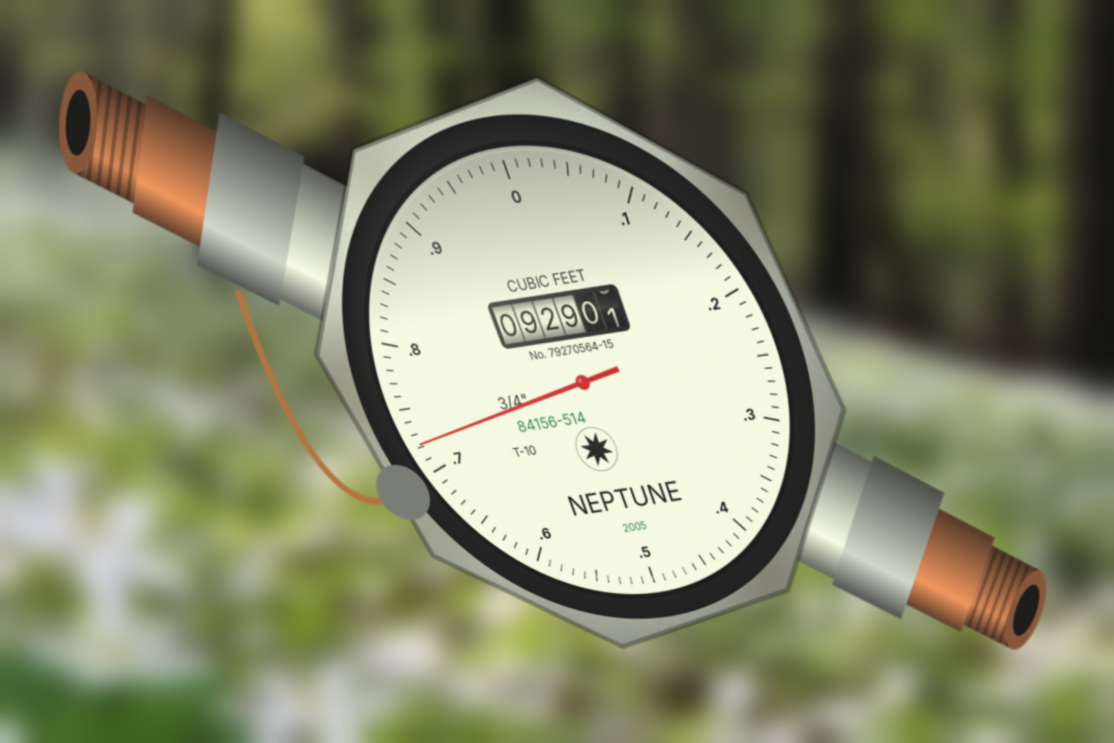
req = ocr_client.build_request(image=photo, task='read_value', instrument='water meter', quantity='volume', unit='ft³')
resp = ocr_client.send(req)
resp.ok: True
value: 92900.72 ft³
